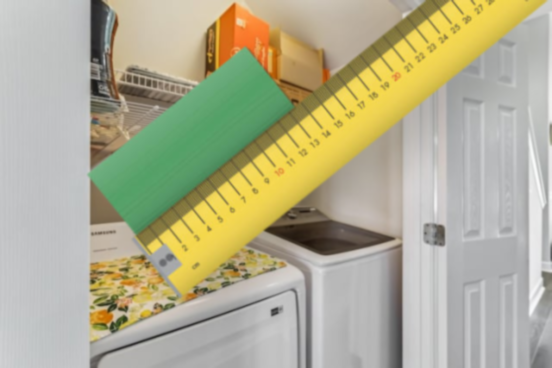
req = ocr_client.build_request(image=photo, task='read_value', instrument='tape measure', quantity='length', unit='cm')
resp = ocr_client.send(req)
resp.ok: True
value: 13.5 cm
